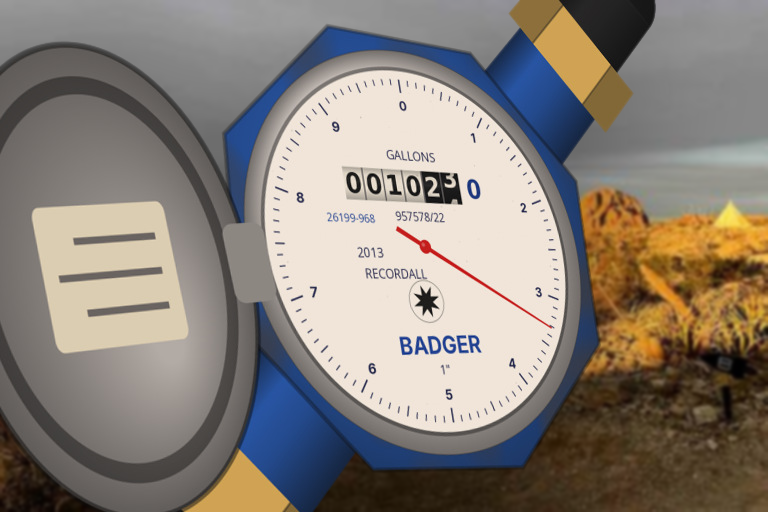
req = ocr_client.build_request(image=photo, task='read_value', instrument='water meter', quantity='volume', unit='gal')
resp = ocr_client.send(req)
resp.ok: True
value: 10233.3 gal
